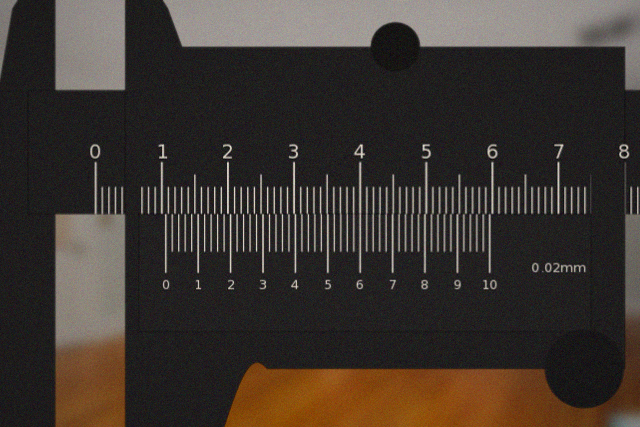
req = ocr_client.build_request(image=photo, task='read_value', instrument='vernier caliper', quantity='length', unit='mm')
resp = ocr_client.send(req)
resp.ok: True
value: 10.6 mm
